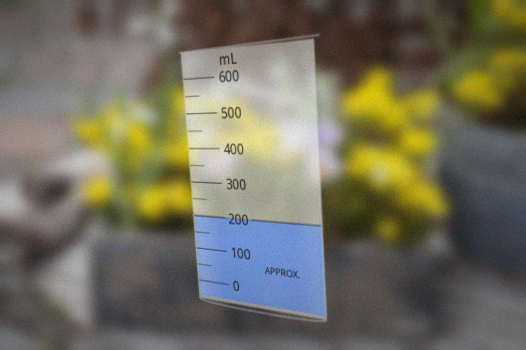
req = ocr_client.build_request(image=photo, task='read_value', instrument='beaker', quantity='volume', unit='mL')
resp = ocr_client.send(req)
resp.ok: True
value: 200 mL
